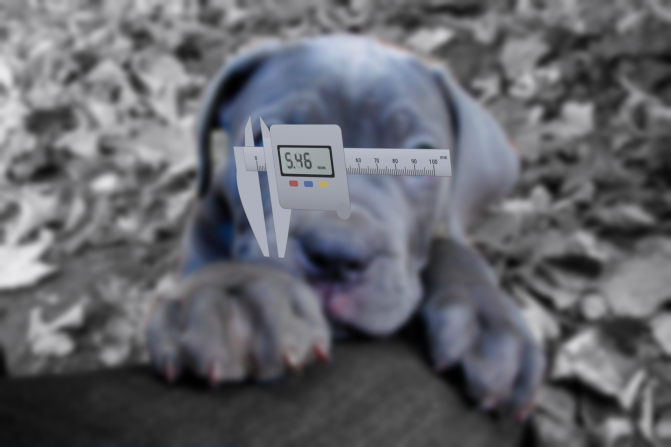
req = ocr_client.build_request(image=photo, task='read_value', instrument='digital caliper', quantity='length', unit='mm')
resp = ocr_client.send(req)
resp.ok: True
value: 5.46 mm
